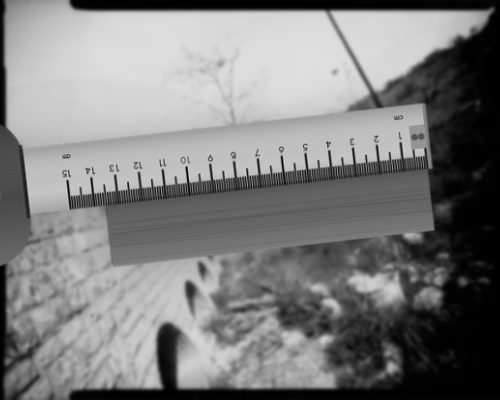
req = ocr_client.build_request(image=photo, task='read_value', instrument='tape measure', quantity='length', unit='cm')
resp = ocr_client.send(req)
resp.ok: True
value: 13.5 cm
